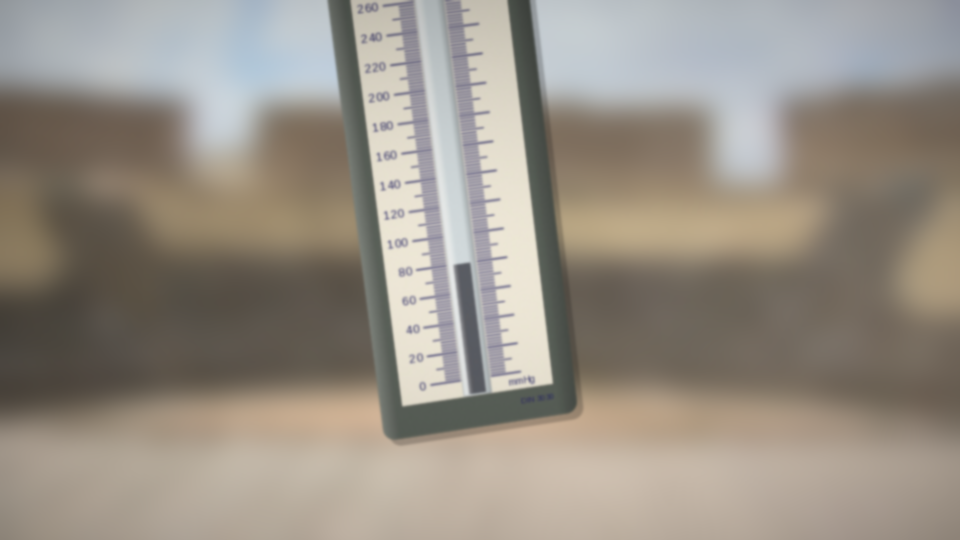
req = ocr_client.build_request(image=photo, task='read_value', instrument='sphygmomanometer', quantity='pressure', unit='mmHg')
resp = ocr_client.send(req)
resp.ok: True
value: 80 mmHg
